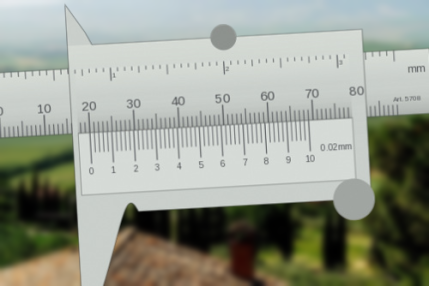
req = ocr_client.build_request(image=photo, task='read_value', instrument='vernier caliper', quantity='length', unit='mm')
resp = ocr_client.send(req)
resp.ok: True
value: 20.0 mm
